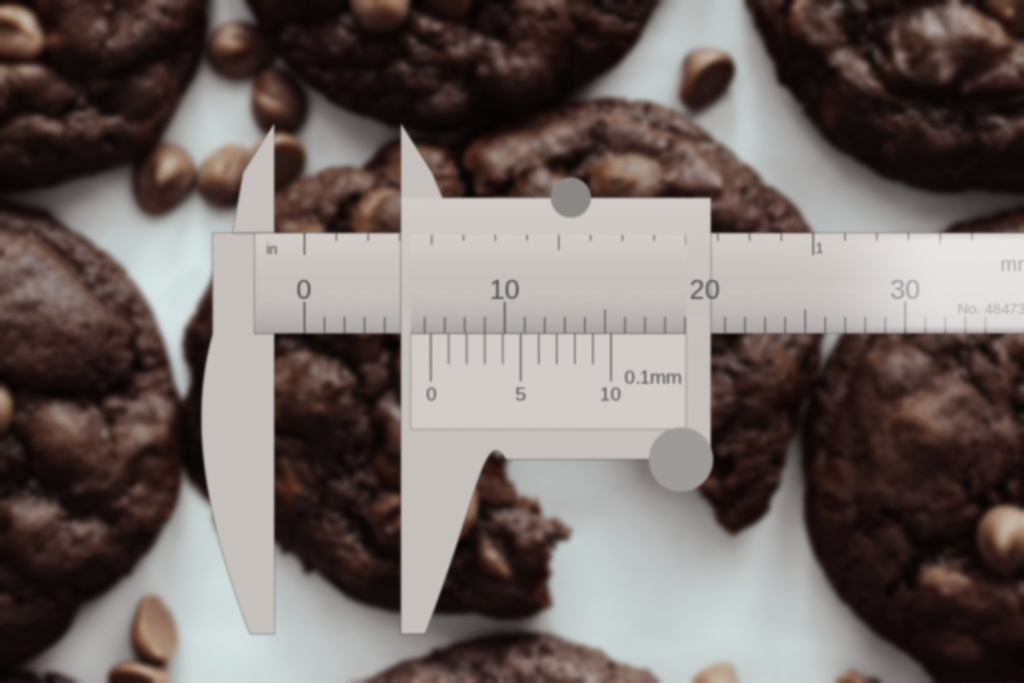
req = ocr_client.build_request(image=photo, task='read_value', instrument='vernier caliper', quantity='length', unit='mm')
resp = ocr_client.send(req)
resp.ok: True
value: 6.3 mm
